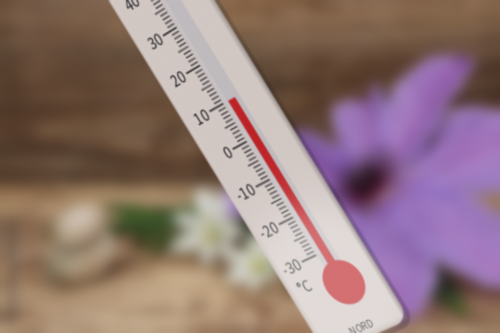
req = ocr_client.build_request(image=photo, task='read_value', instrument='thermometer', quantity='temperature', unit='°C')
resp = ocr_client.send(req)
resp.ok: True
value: 10 °C
